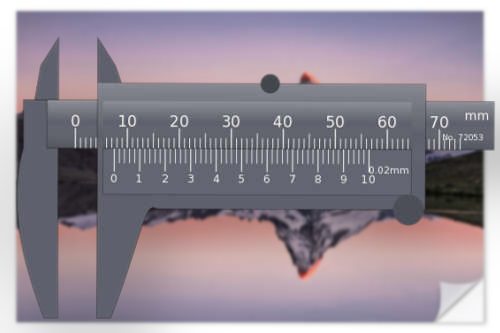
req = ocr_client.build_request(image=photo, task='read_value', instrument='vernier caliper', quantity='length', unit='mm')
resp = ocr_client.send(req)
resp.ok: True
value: 7.5 mm
